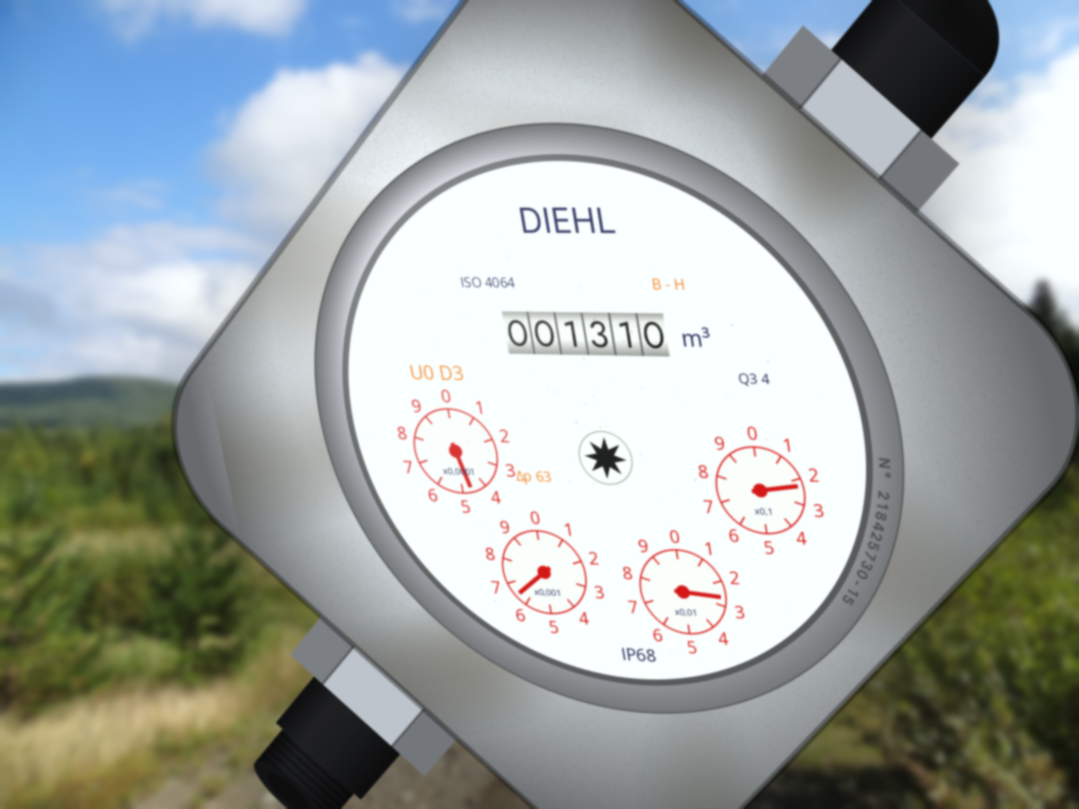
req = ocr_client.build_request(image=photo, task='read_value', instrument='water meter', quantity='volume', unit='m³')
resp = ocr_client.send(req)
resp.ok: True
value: 1310.2264 m³
